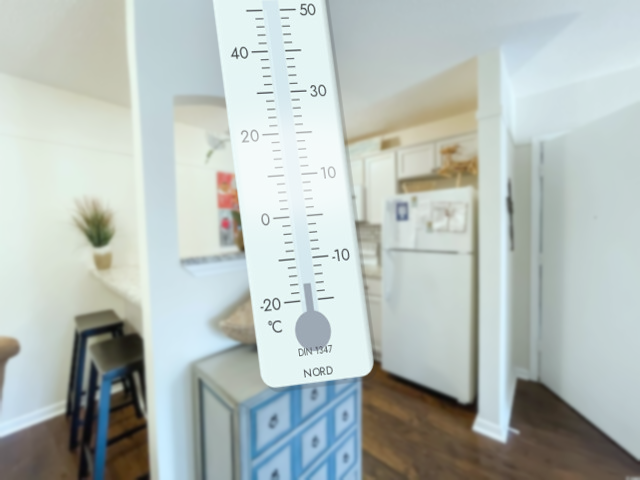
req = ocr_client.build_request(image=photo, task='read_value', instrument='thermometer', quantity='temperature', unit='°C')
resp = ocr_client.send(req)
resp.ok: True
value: -16 °C
